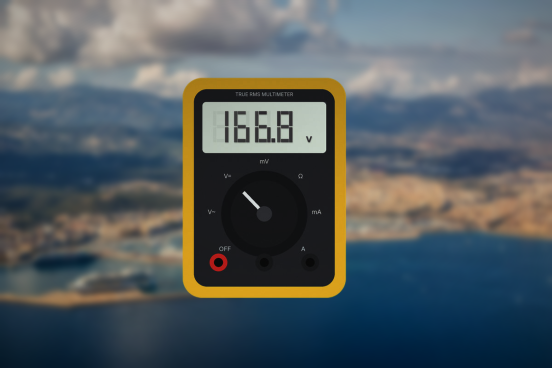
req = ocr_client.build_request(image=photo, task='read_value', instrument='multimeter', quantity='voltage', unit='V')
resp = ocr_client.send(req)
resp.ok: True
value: 166.8 V
